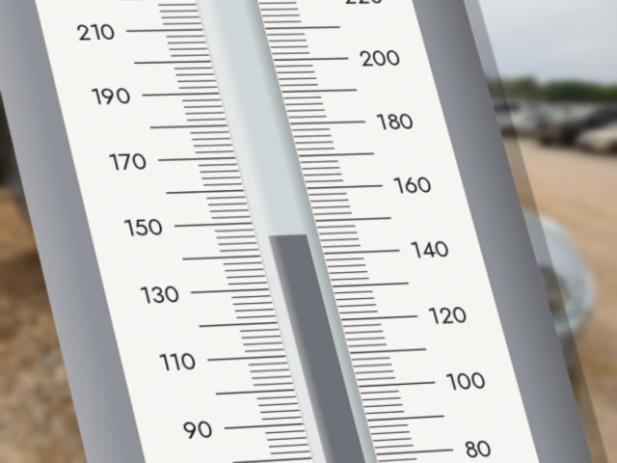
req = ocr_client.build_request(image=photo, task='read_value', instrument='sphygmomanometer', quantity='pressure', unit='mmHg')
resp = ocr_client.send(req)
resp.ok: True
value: 146 mmHg
